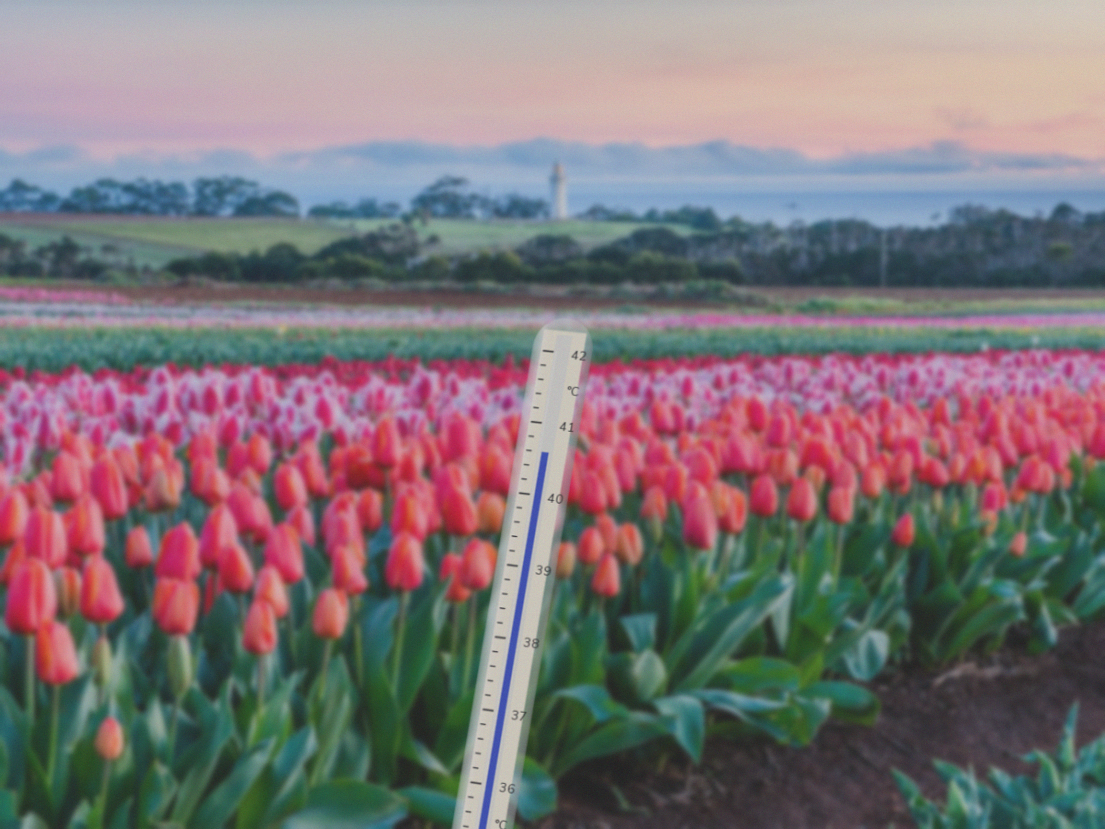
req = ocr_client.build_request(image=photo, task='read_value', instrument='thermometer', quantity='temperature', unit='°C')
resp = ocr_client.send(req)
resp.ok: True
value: 40.6 °C
